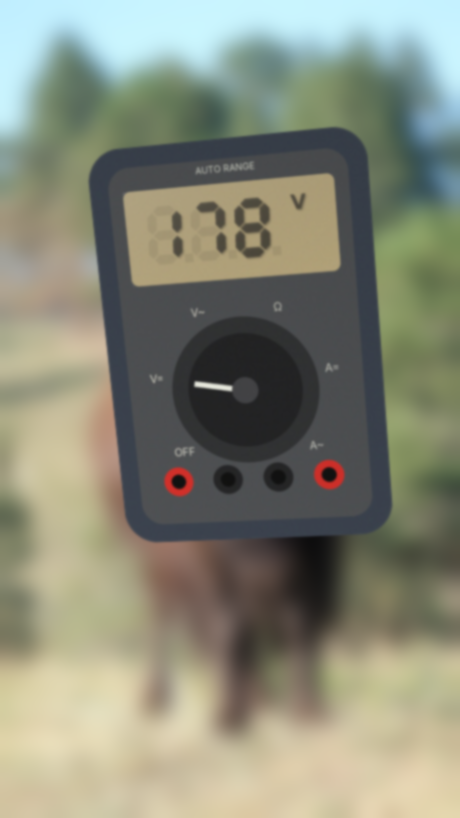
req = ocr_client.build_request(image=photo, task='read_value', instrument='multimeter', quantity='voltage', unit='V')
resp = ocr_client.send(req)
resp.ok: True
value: 178 V
